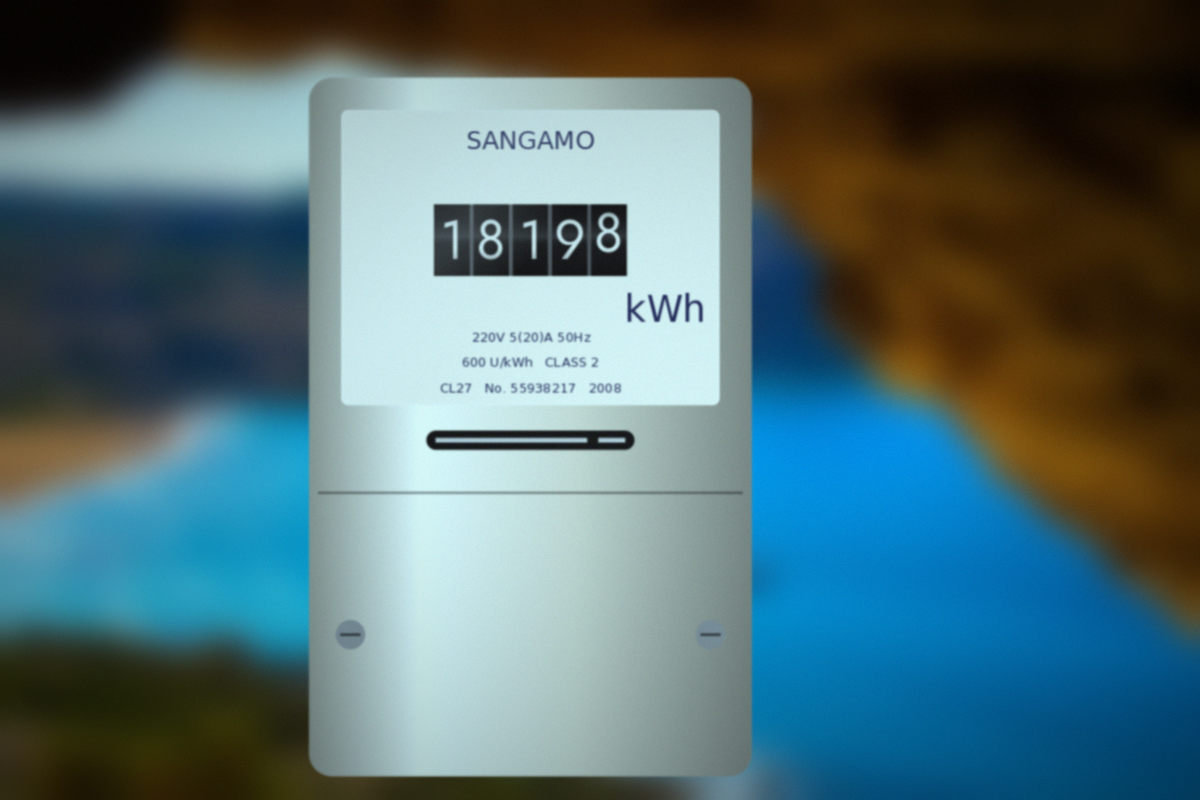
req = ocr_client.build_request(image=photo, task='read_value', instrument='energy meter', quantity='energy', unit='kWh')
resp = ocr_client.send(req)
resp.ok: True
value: 18198 kWh
